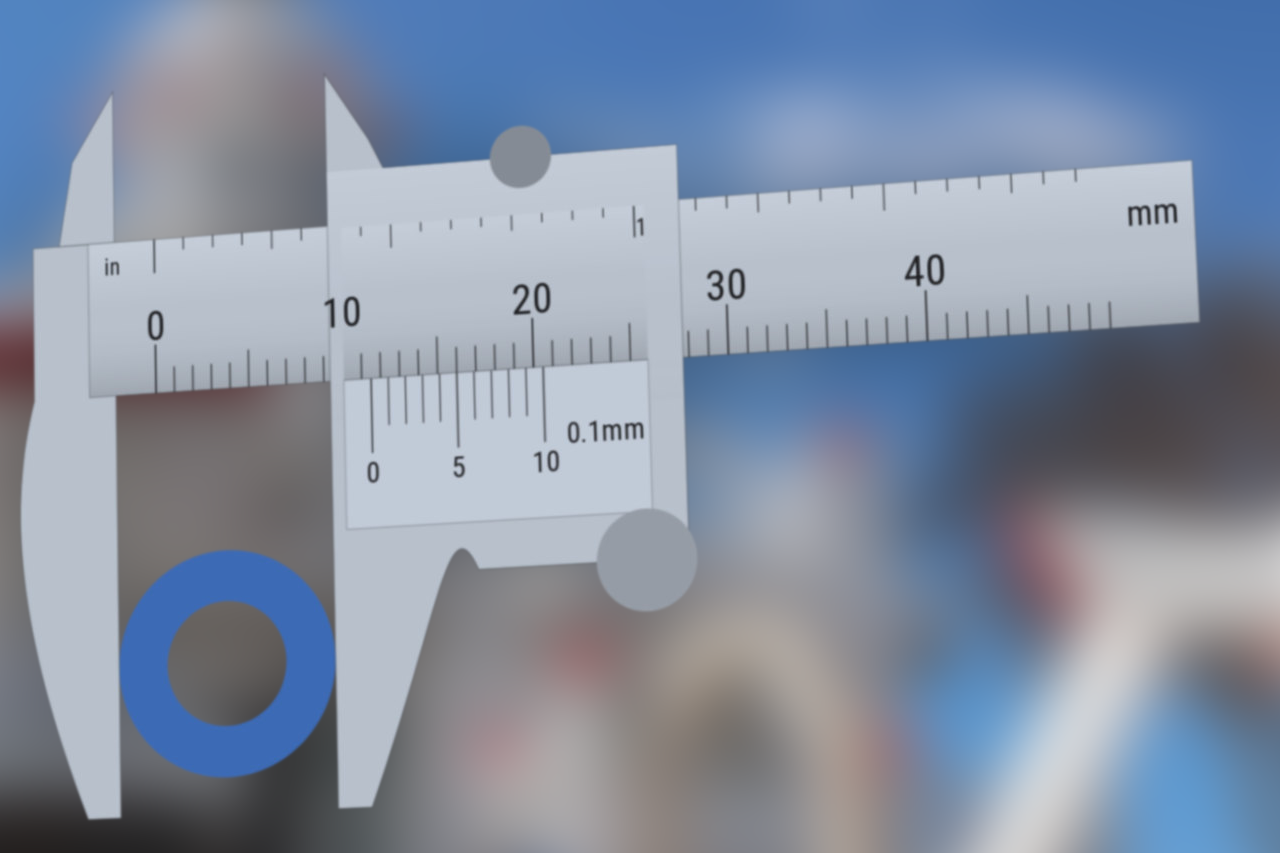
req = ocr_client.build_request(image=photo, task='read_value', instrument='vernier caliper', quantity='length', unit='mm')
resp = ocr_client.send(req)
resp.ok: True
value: 11.5 mm
